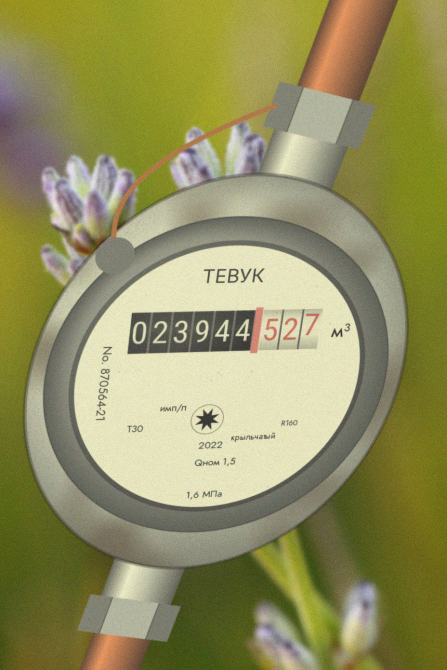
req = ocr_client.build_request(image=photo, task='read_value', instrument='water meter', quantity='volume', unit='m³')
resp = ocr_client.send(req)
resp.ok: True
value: 23944.527 m³
